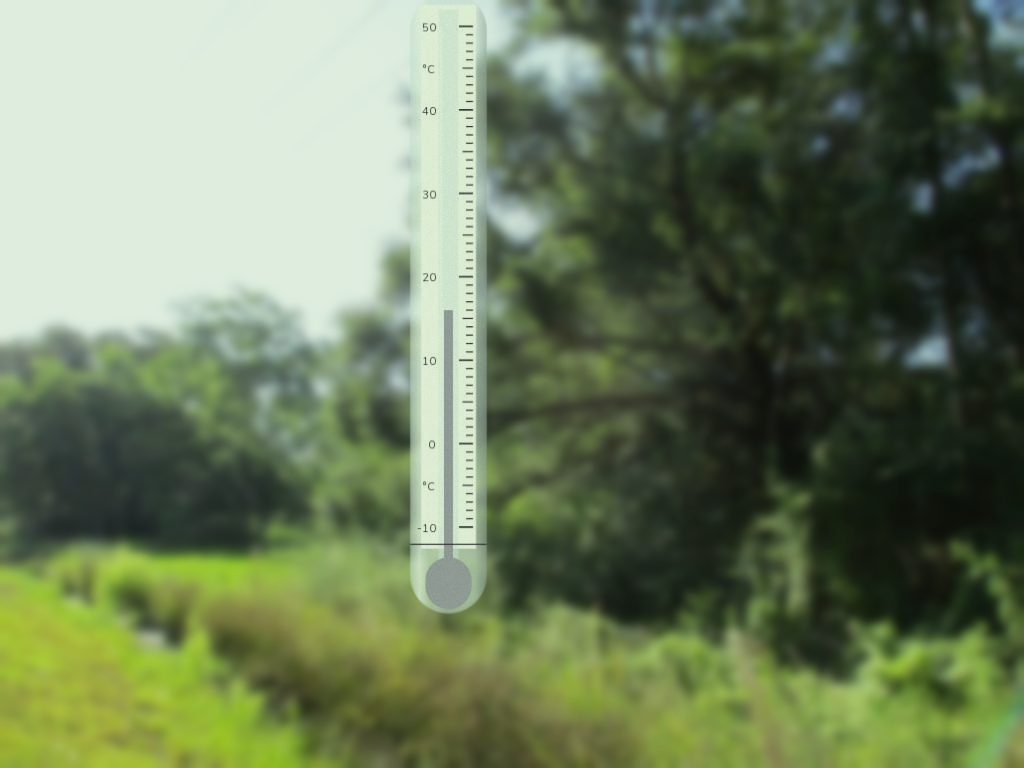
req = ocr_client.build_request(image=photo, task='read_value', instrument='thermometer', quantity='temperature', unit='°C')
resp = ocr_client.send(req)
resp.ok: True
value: 16 °C
